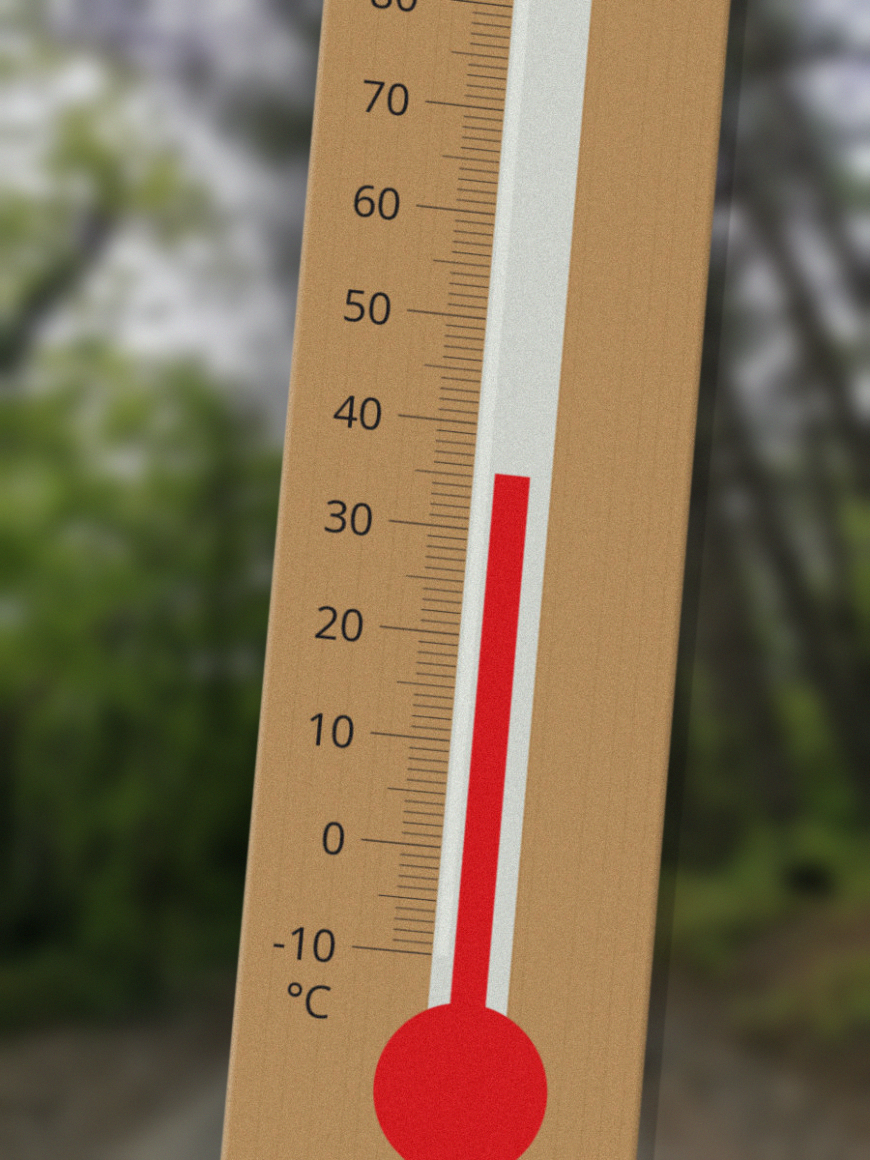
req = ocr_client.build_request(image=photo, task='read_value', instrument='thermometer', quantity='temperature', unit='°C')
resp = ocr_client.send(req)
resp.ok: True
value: 35.5 °C
